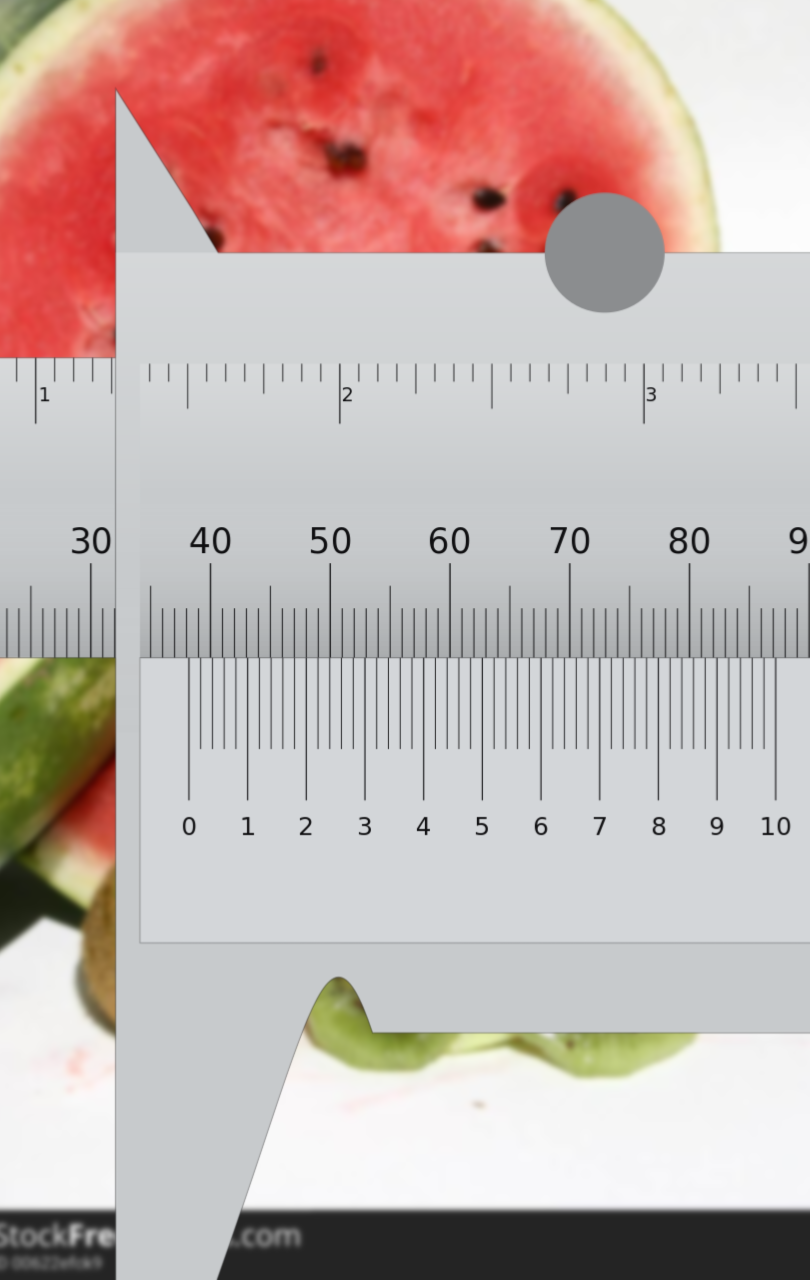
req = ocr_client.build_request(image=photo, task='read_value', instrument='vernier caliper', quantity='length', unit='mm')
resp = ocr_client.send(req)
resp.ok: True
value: 38.2 mm
